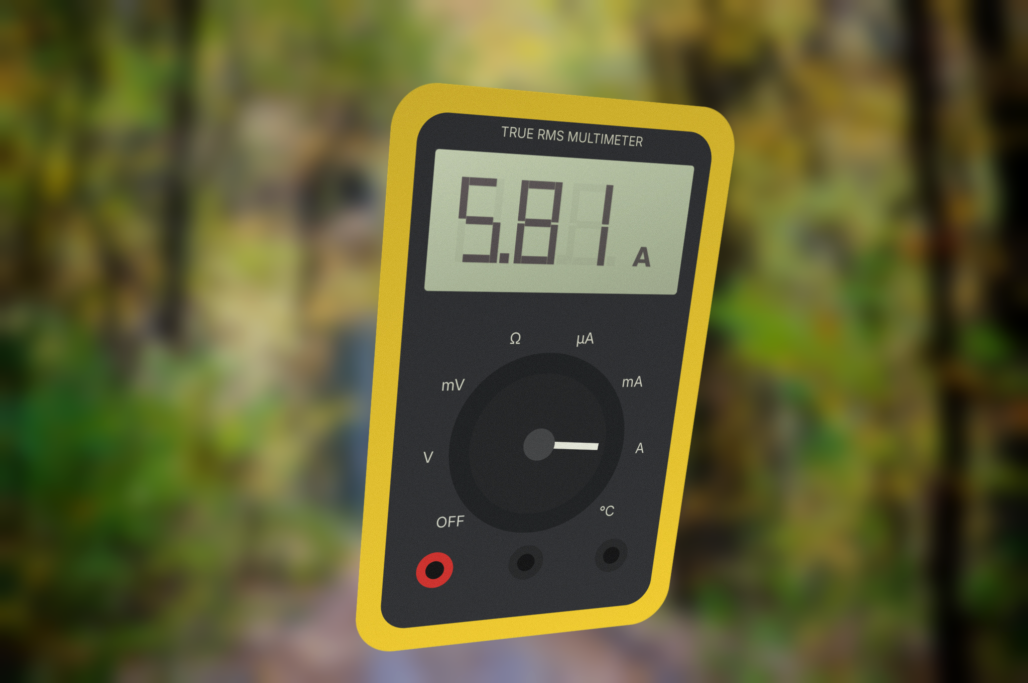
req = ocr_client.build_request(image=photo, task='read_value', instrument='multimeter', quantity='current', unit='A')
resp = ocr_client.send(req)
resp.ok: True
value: 5.81 A
